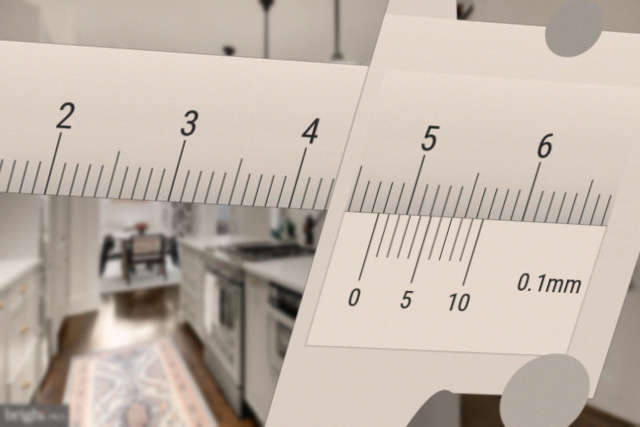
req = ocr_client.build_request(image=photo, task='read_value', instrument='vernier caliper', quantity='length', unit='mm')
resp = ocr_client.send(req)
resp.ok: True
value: 47.6 mm
